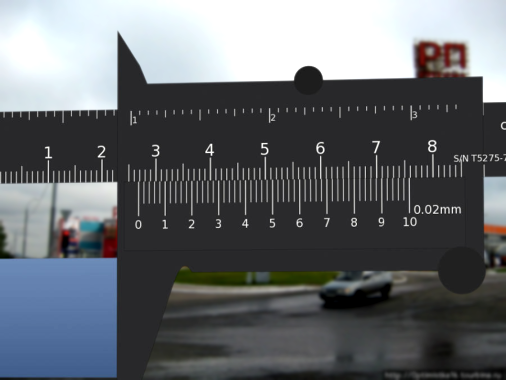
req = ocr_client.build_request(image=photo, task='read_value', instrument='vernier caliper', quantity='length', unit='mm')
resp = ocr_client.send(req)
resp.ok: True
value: 26.8 mm
